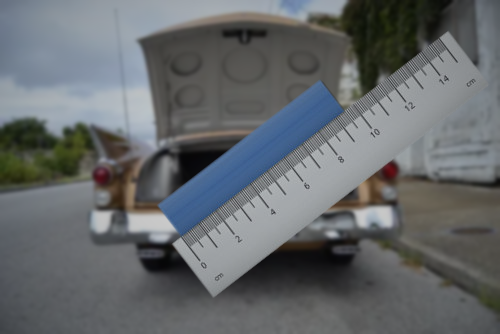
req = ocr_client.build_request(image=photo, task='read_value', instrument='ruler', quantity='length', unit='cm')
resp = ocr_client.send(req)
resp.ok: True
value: 9.5 cm
